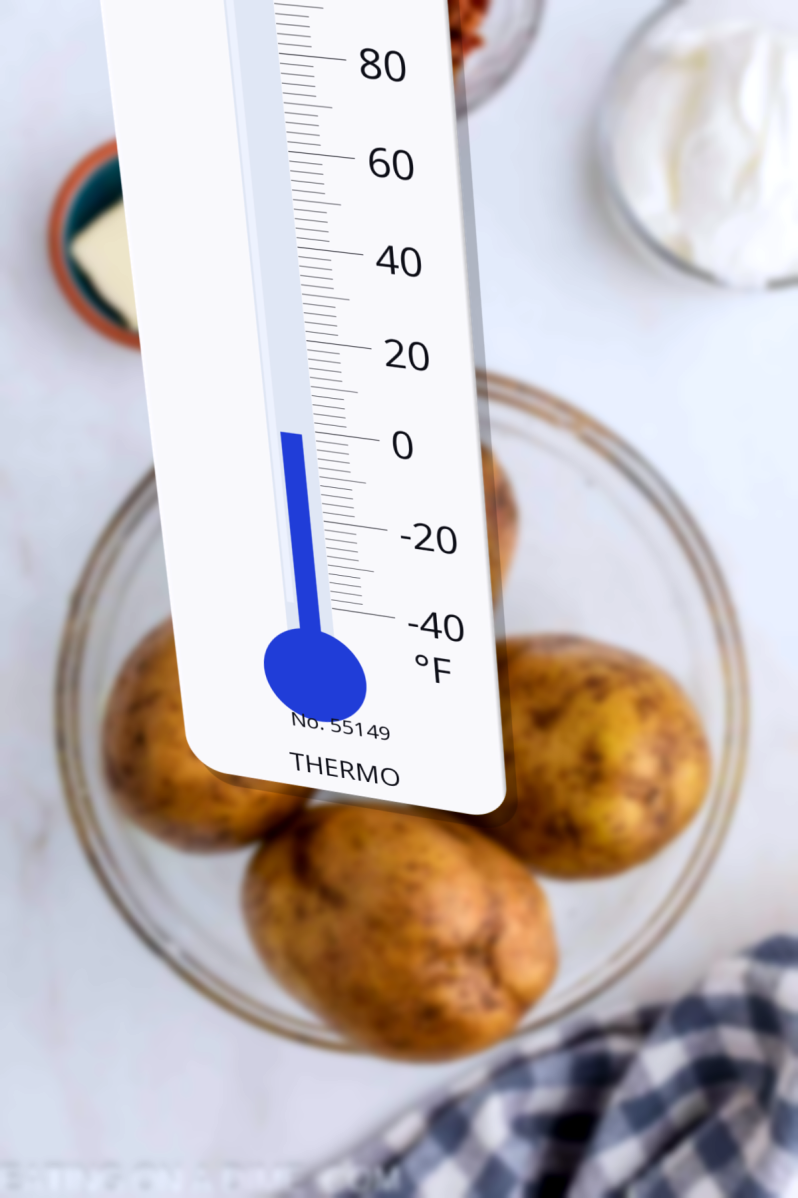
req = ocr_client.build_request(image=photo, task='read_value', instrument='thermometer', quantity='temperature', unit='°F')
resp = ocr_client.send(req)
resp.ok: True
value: -1 °F
